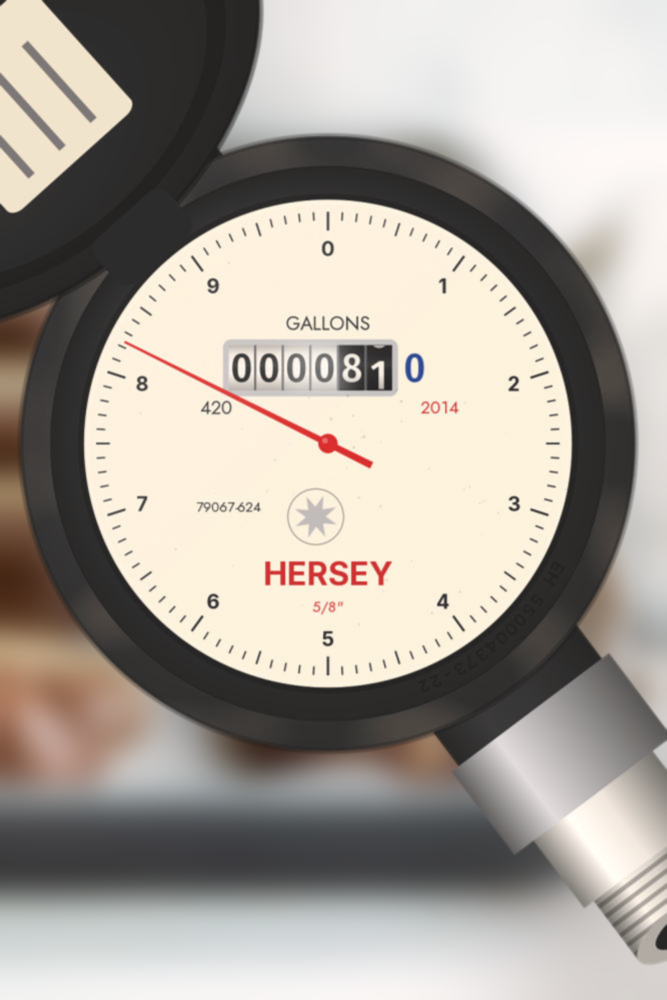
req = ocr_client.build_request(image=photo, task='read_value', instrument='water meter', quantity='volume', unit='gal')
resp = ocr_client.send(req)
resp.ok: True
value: 808.2 gal
